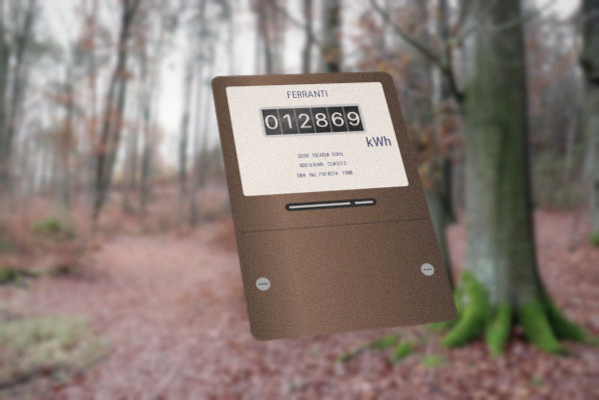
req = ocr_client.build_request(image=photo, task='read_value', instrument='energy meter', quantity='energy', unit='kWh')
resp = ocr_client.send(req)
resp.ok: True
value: 12869 kWh
